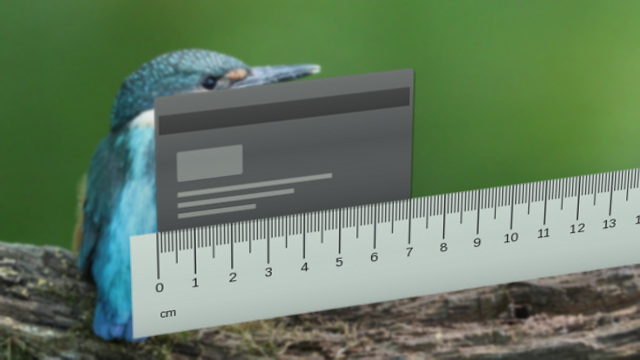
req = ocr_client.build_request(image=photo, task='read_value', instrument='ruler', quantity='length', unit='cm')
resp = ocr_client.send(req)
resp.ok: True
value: 7 cm
